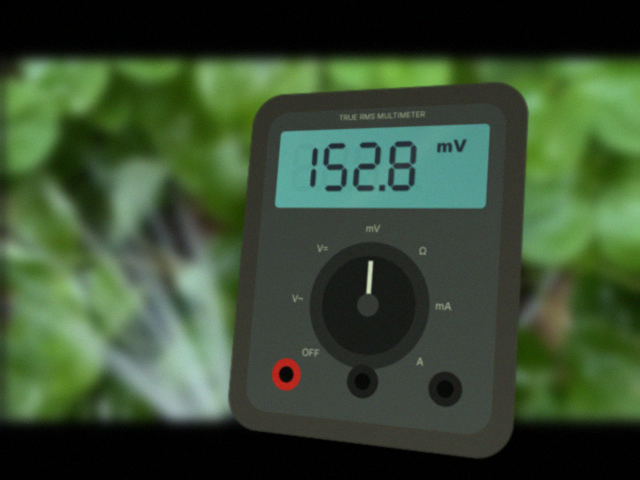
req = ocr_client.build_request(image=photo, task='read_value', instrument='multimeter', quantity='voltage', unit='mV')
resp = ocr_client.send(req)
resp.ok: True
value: 152.8 mV
